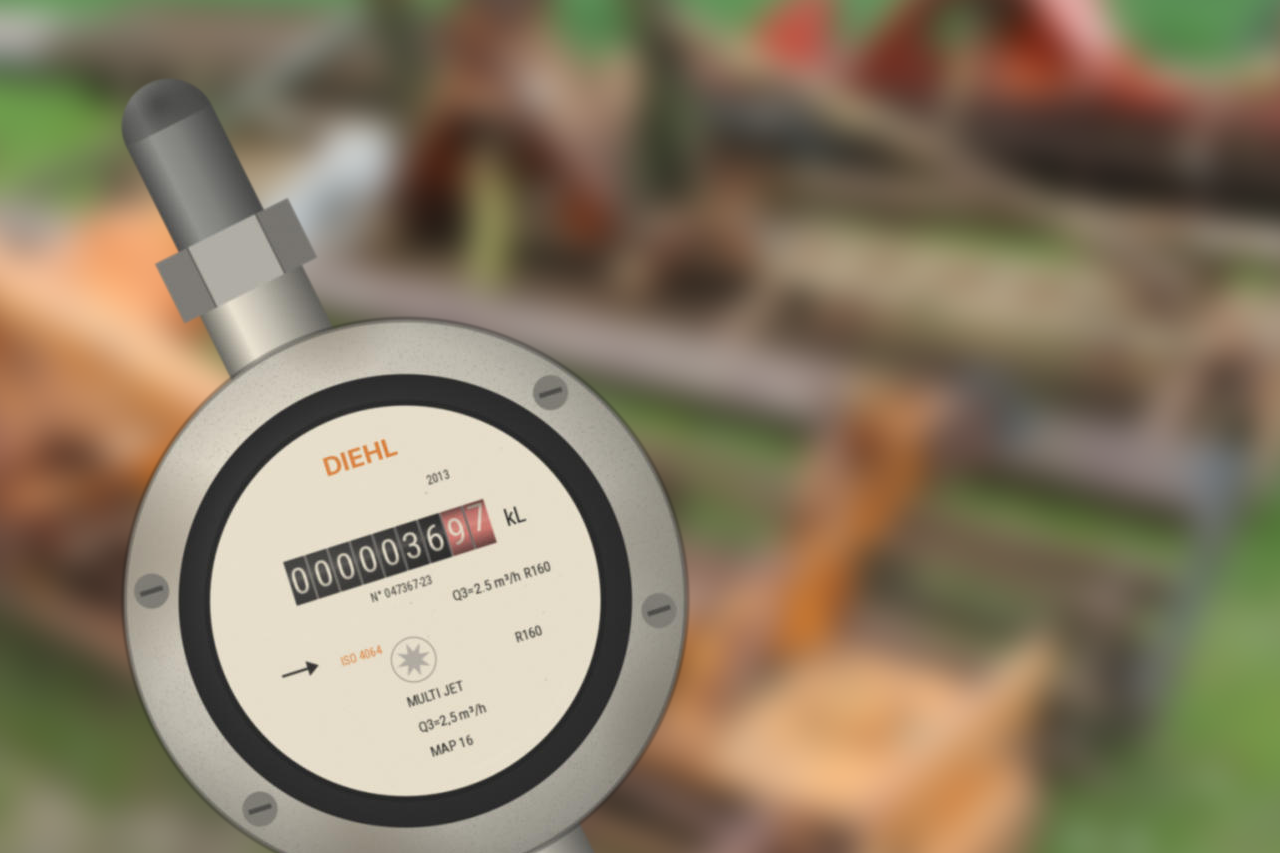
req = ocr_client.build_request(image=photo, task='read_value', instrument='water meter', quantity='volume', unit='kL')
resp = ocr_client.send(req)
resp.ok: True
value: 36.97 kL
